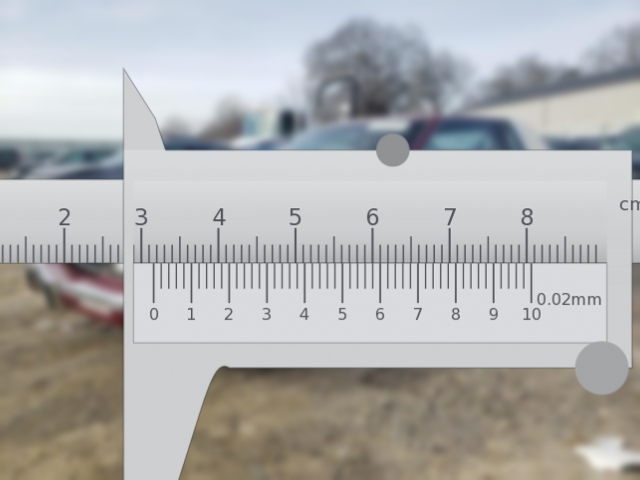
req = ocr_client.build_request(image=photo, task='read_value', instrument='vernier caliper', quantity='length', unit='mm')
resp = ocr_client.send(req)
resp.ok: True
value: 31.6 mm
